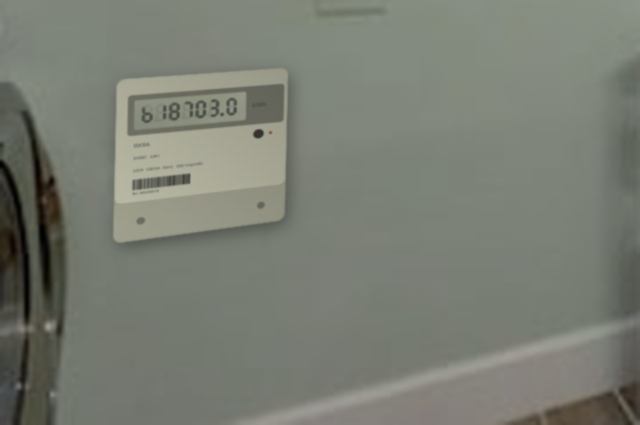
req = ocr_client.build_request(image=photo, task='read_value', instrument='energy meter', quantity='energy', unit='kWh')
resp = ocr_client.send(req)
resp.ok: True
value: 618703.0 kWh
